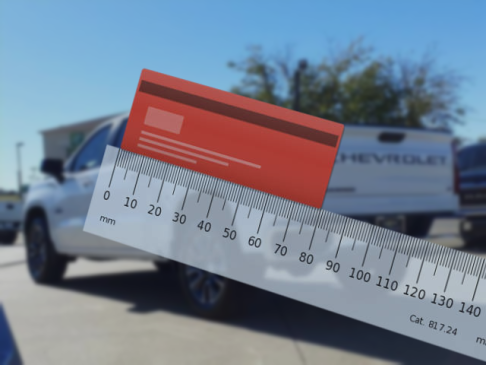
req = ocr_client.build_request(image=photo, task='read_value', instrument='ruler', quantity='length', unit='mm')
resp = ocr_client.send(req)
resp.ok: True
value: 80 mm
